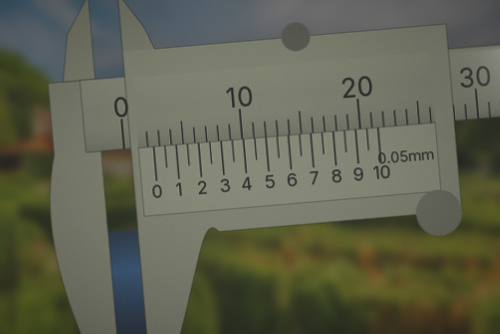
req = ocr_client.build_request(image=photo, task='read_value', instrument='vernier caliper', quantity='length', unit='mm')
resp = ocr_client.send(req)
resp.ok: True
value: 2.5 mm
